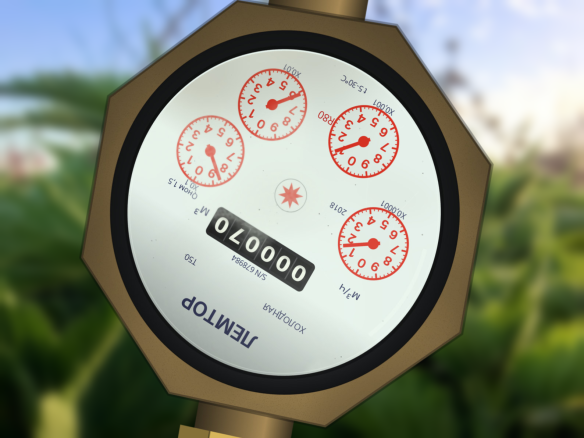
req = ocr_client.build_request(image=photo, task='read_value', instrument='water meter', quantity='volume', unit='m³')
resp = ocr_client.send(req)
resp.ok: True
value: 70.8611 m³
